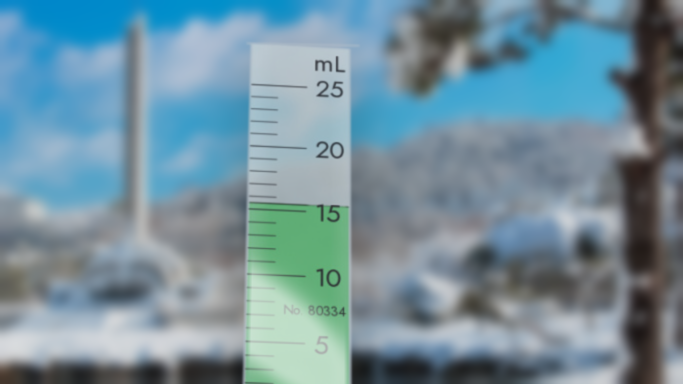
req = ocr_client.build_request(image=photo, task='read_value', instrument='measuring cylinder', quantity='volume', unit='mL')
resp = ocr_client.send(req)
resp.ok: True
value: 15.5 mL
